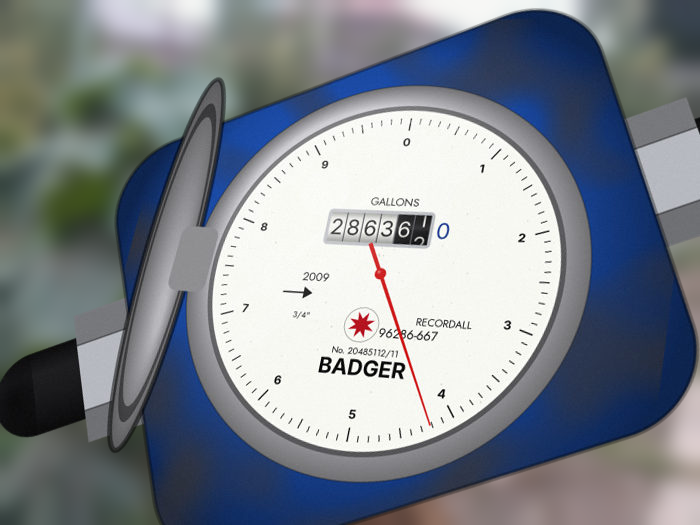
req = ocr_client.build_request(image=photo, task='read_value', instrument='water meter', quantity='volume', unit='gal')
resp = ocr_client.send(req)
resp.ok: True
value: 2863614.2 gal
